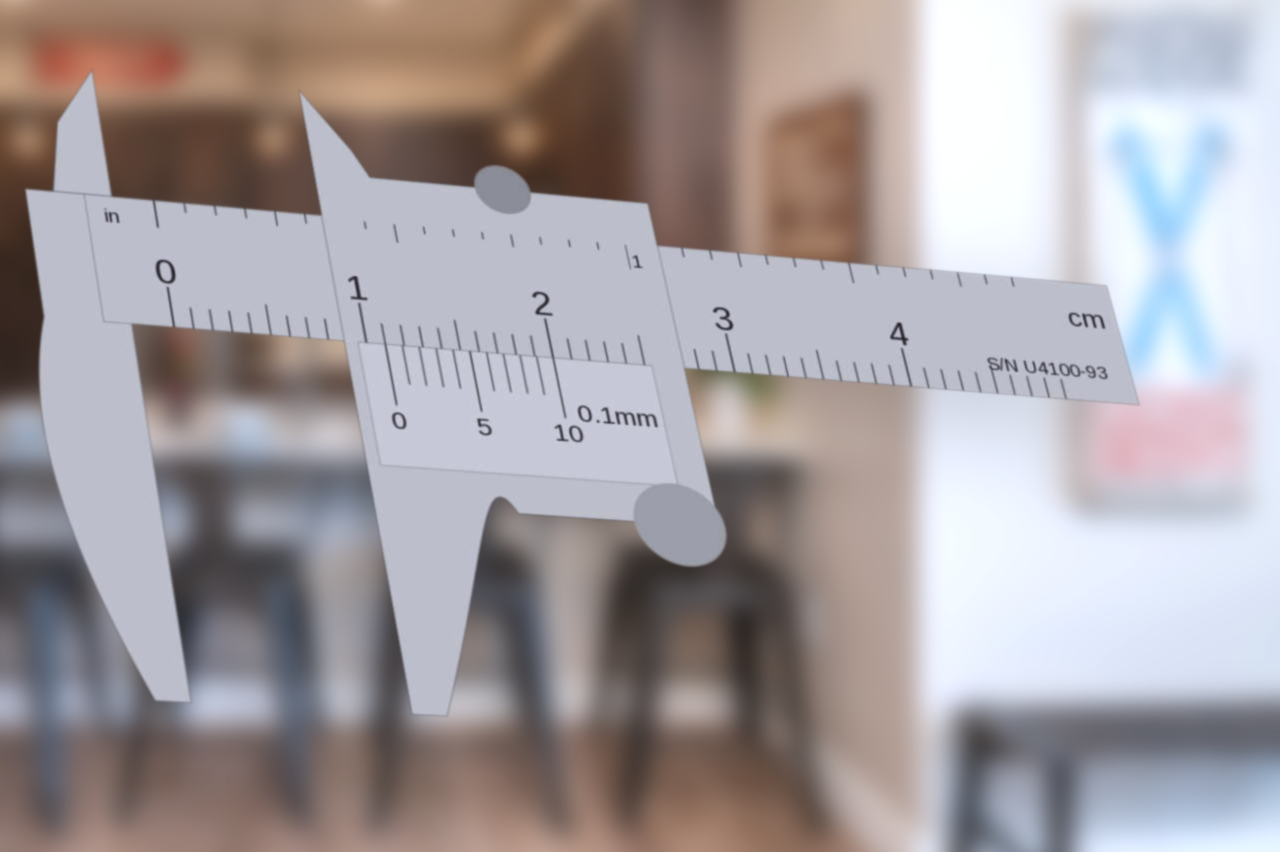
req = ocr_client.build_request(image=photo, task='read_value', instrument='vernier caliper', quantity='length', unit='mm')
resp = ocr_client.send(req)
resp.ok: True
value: 11.0 mm
